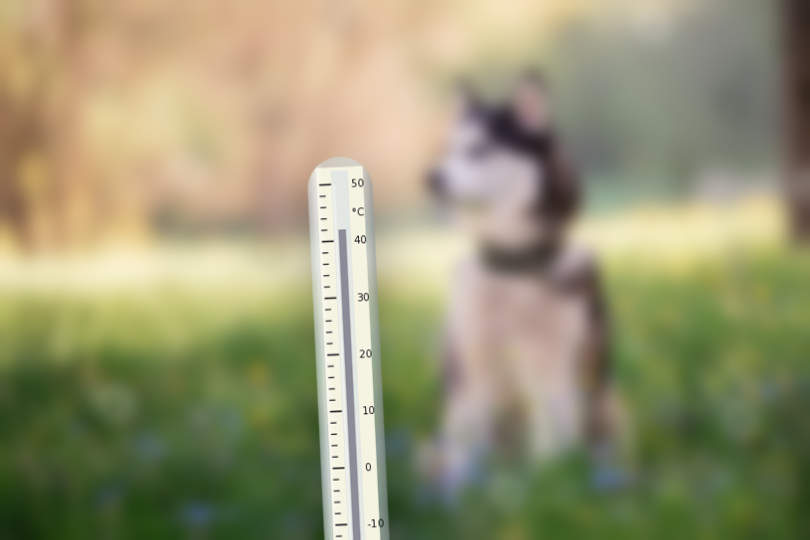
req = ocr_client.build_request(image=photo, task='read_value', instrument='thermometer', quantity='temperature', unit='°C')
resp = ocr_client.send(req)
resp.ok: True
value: 42 °C
